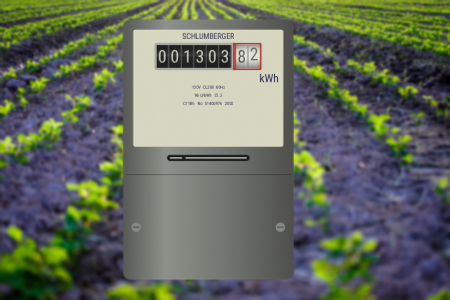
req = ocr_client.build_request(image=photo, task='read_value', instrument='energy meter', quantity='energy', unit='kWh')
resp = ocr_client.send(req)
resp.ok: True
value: 1303.82 kWh
